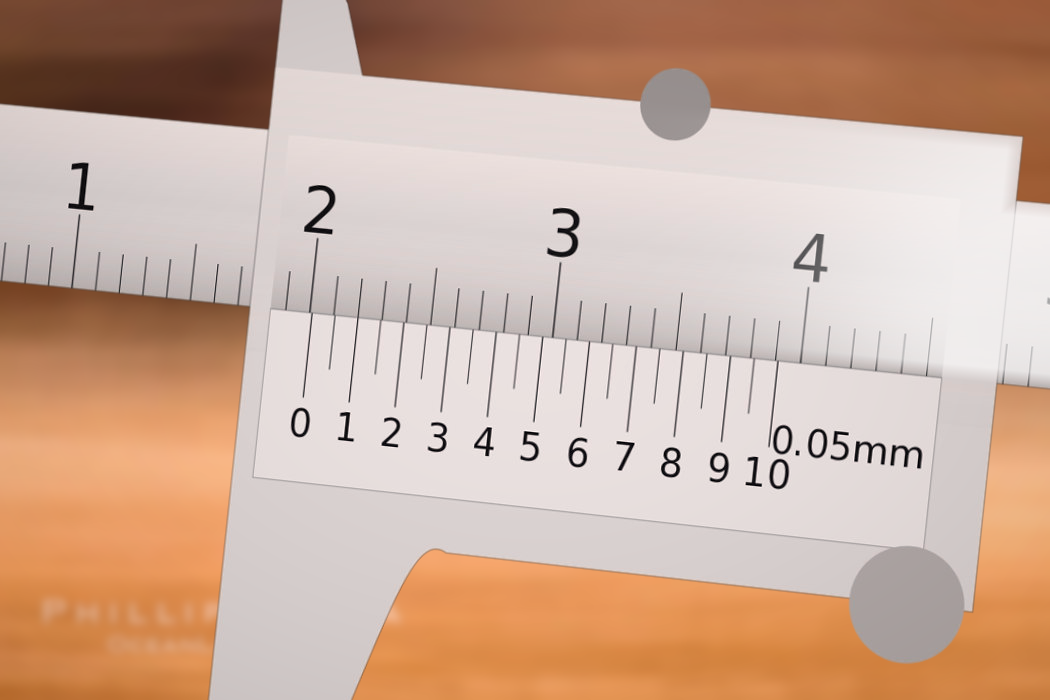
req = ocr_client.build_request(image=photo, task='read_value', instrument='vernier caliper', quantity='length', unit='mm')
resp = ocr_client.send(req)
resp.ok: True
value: 20.10 mm
